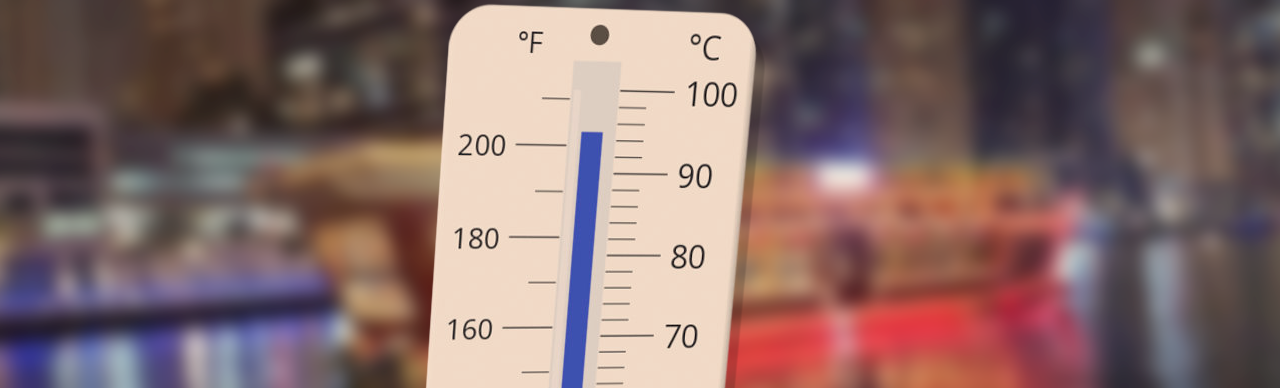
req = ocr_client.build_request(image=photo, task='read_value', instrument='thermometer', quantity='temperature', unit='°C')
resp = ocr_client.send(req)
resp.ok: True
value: 95 °C
